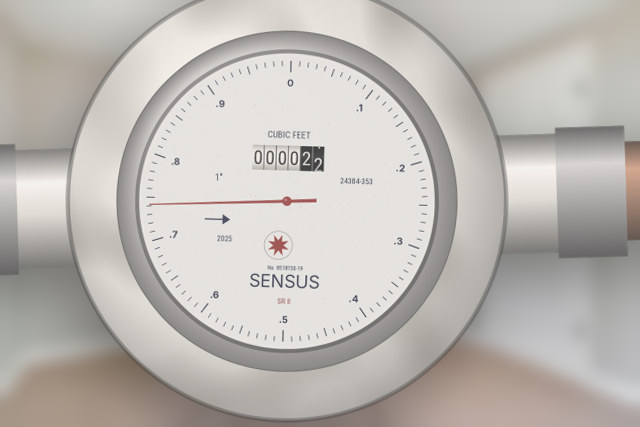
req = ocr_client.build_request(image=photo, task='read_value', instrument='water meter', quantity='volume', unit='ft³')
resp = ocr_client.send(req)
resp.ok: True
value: 21.74 ft³
